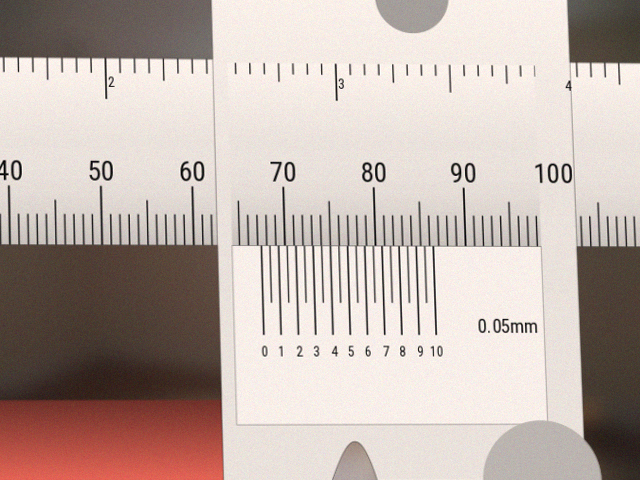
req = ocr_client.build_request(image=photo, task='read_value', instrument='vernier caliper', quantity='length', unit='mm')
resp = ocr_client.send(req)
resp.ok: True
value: 67.4 mm
